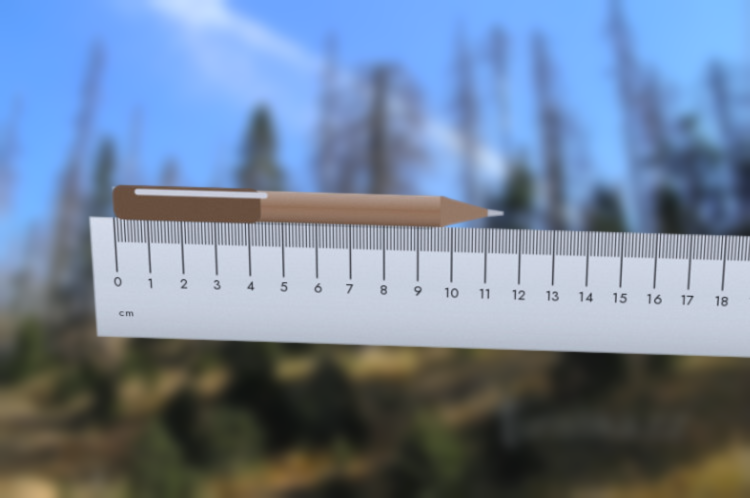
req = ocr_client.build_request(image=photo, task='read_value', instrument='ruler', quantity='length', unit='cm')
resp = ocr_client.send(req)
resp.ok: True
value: 11.5 cm
